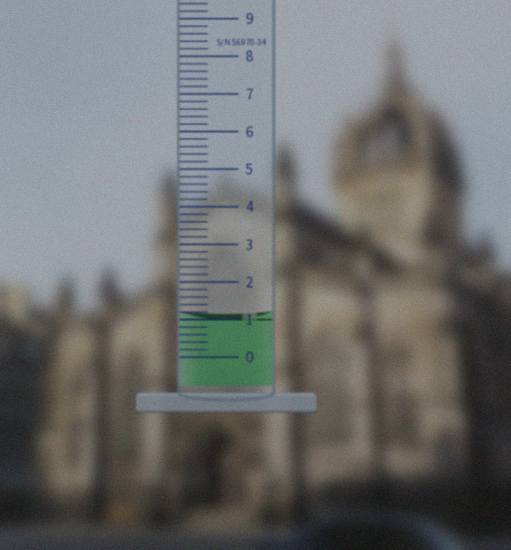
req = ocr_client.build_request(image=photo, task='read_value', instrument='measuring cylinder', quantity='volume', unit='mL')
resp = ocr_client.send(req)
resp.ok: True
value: 1 mL
